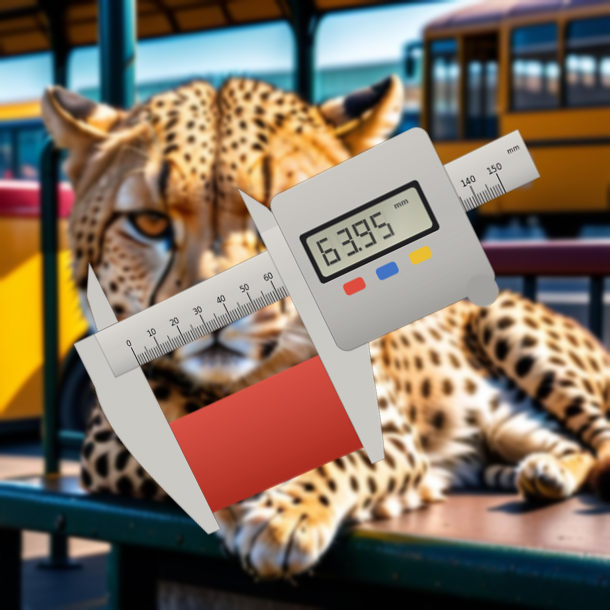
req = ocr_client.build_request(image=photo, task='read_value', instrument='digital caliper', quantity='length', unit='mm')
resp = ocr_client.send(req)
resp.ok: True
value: 63.95 mm
